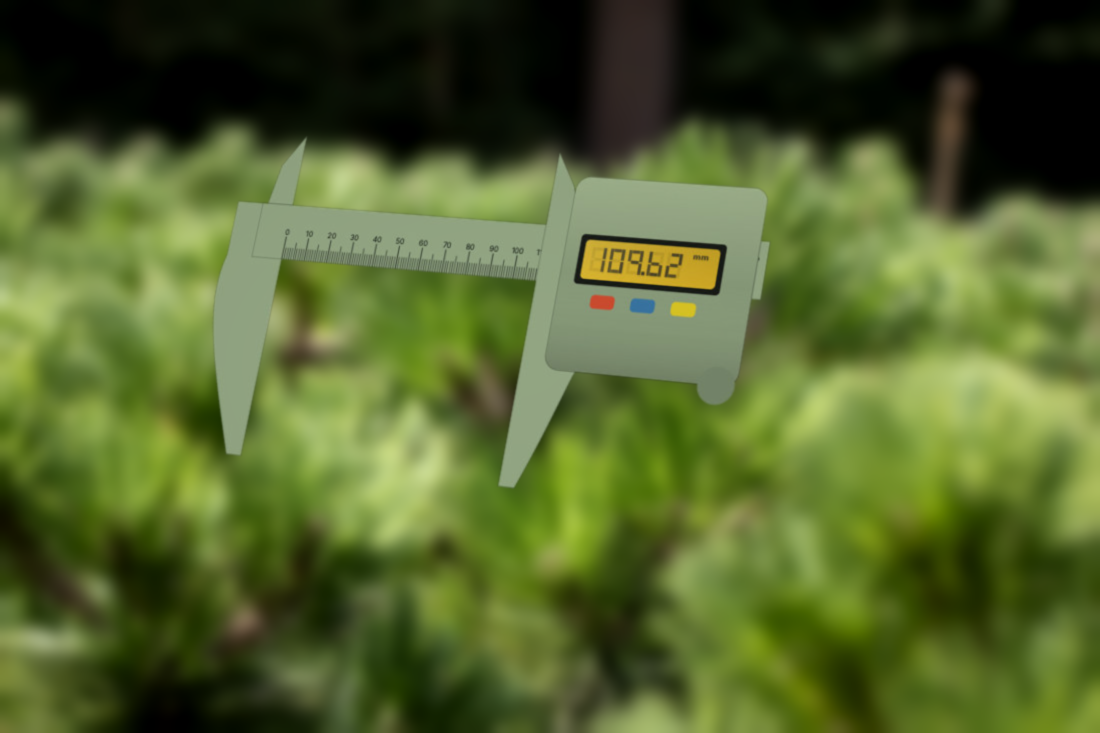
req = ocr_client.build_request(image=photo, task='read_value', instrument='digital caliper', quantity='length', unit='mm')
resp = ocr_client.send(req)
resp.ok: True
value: 109.62 mm
